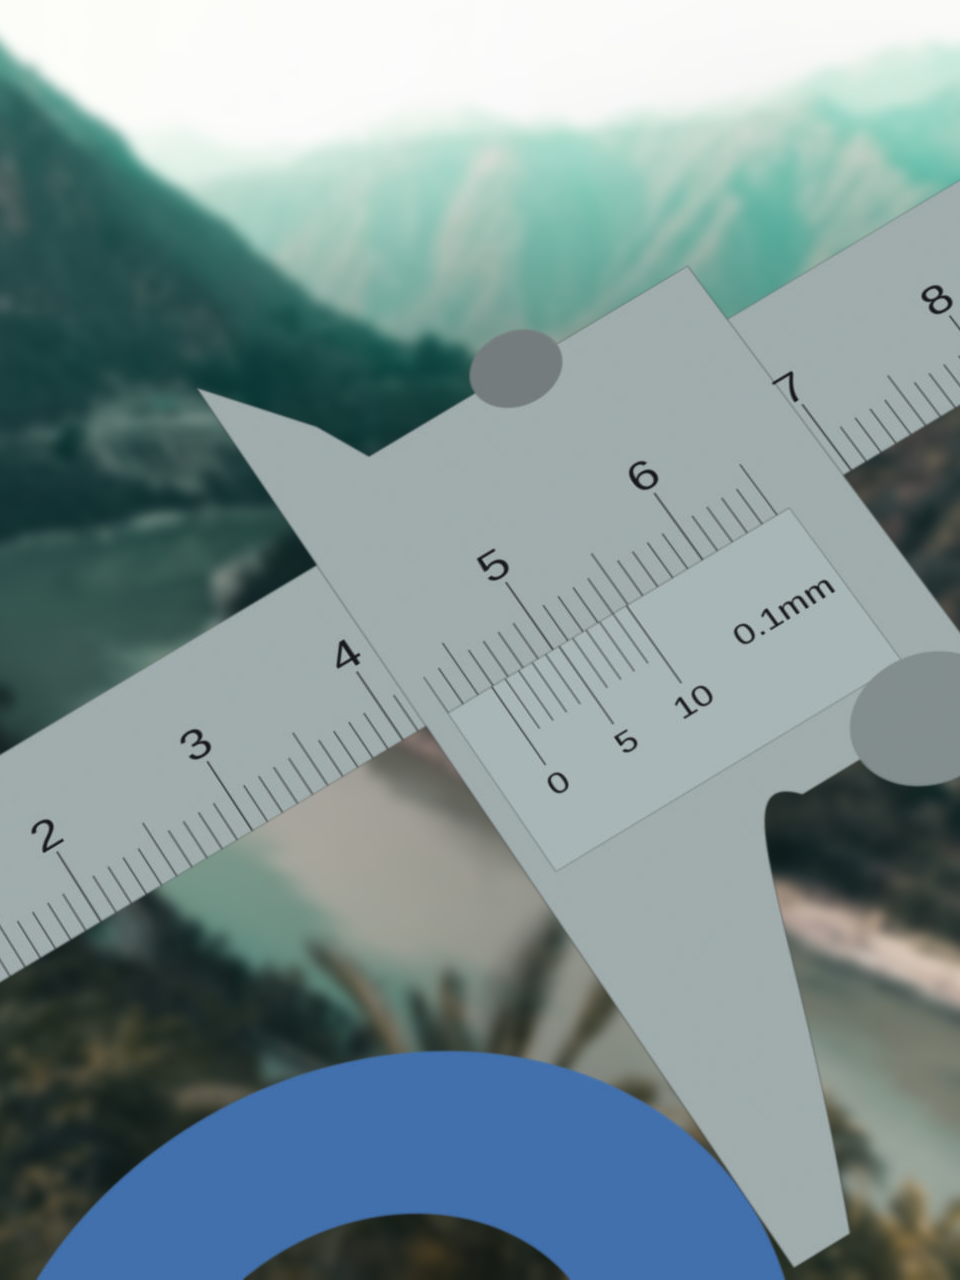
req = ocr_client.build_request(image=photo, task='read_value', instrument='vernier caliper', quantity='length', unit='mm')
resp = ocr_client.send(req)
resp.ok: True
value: 45.9 mm
